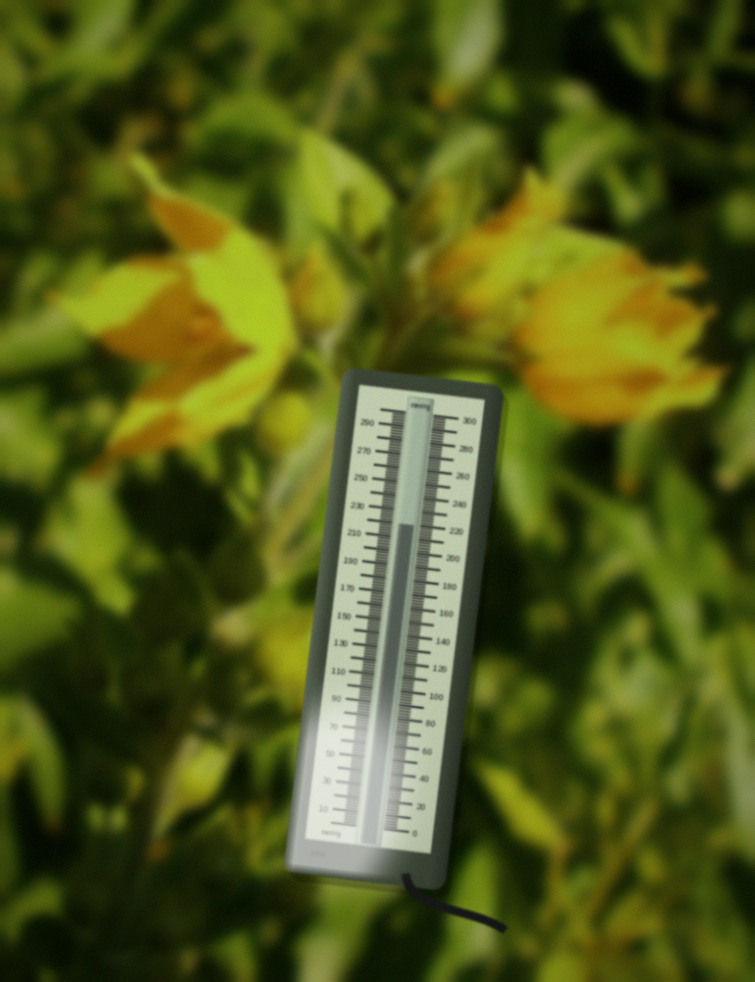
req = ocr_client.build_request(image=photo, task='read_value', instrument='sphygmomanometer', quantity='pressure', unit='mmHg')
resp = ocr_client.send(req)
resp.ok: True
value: 220 mmHg
